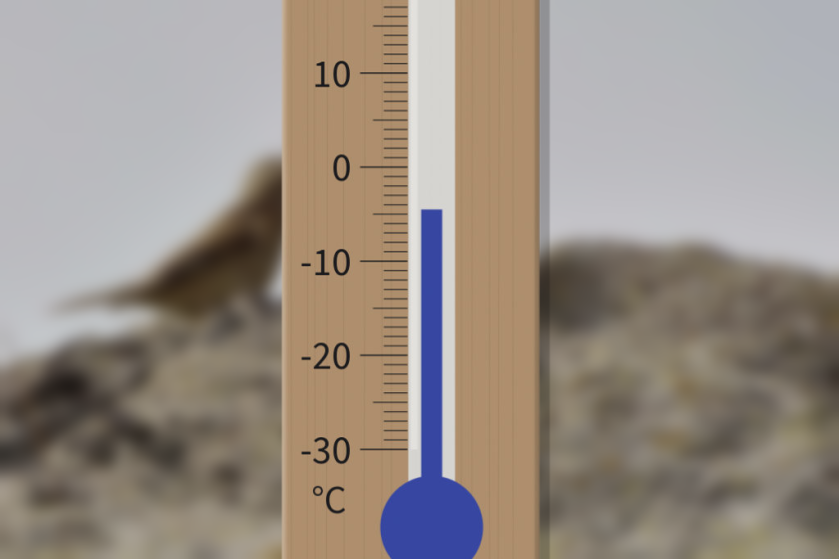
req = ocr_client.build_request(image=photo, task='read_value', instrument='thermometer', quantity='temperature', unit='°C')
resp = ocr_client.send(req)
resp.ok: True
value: -4.5 °C
